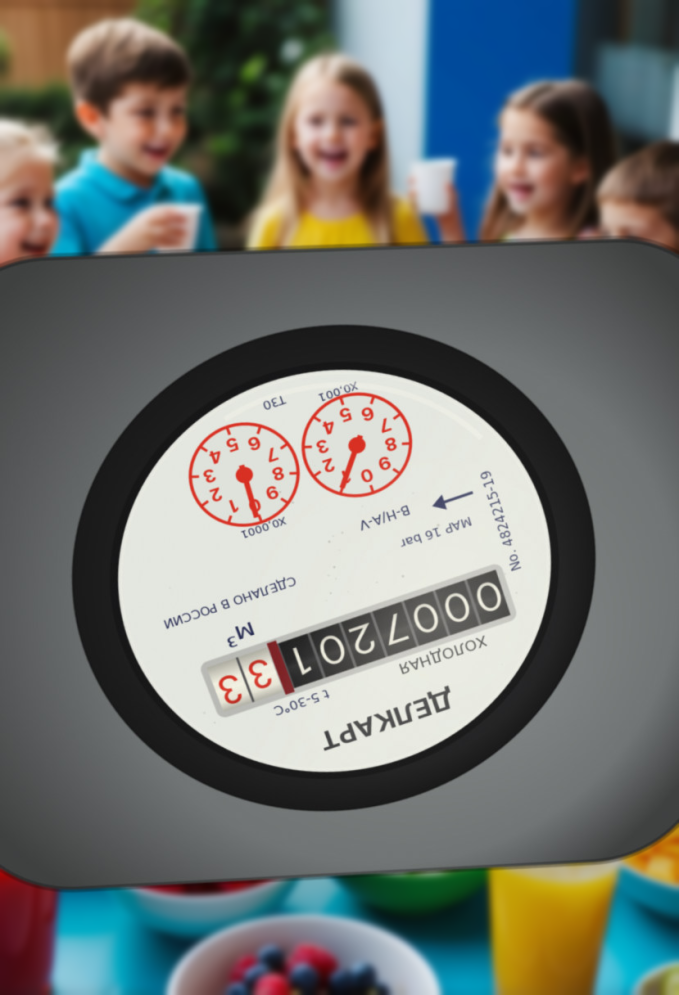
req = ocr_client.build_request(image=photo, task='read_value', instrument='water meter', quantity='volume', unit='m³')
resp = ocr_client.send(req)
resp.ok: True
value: 7201.3310 m³
